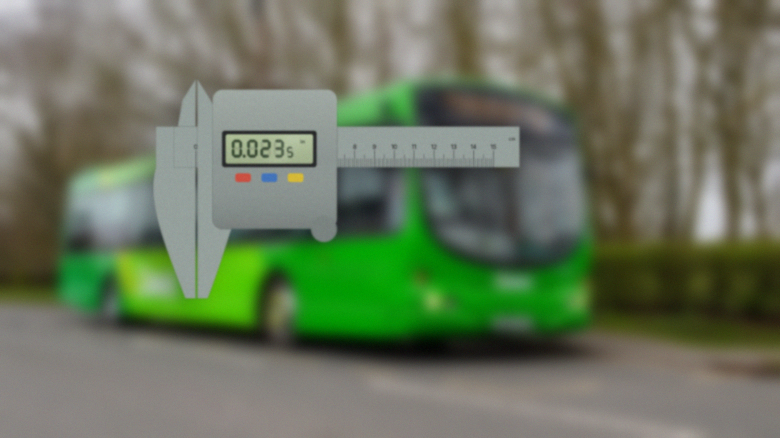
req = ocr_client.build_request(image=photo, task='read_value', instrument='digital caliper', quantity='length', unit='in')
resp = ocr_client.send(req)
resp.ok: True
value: 0.0235 in
